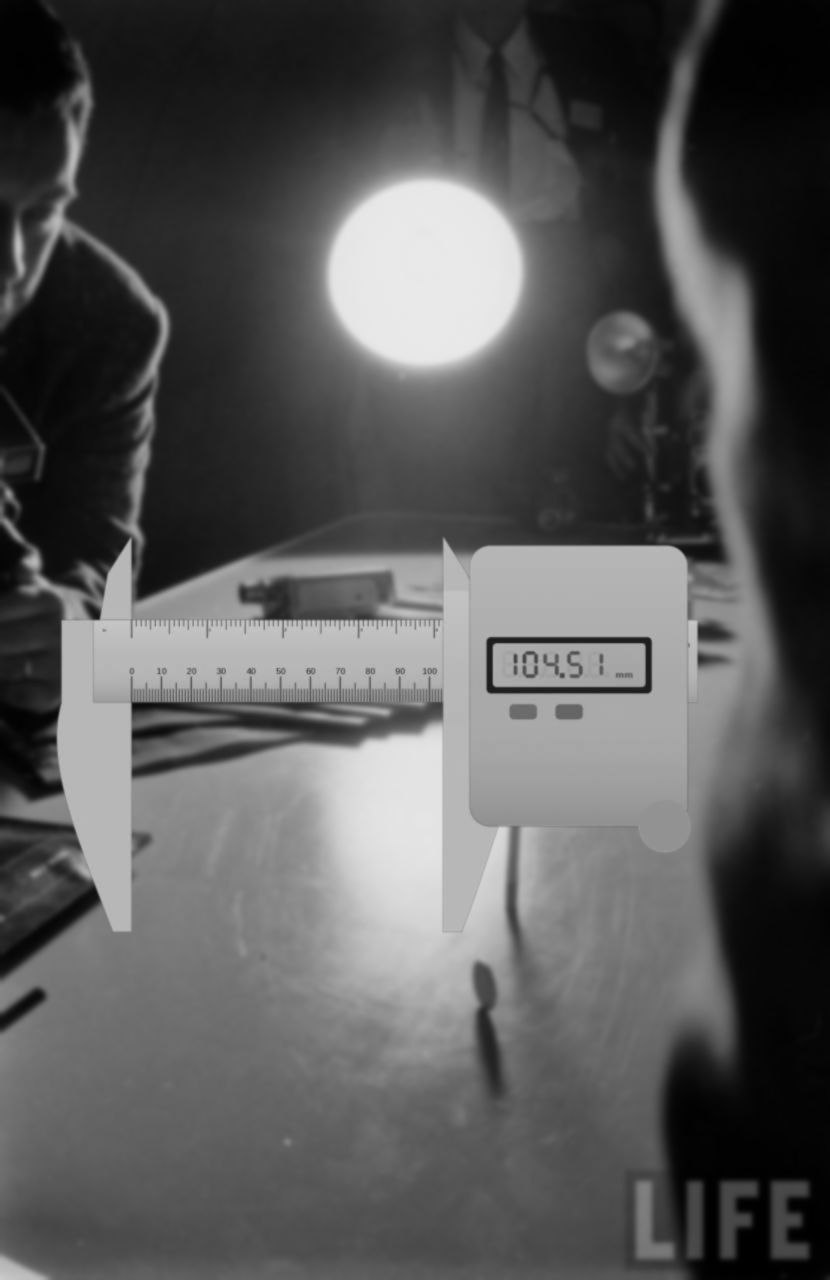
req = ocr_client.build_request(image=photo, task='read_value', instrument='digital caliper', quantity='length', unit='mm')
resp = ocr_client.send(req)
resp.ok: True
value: 104.51 mm
